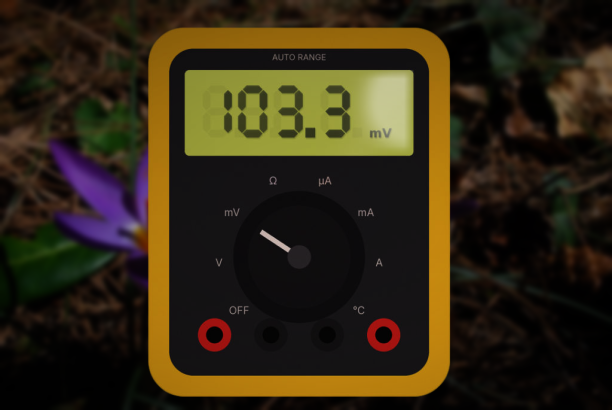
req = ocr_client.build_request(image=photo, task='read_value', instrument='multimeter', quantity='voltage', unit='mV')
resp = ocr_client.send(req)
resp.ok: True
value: 103.3 mV
